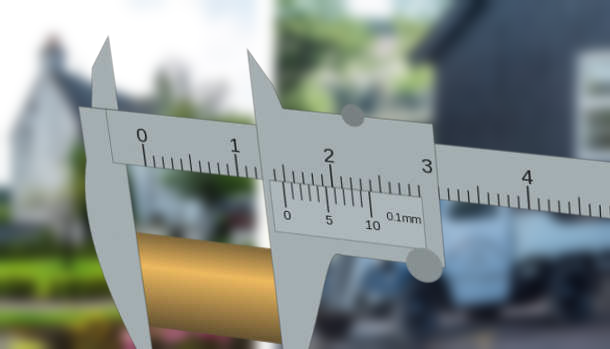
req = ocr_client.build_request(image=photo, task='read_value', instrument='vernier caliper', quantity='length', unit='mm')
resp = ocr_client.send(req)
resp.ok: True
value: 14.8 mm
